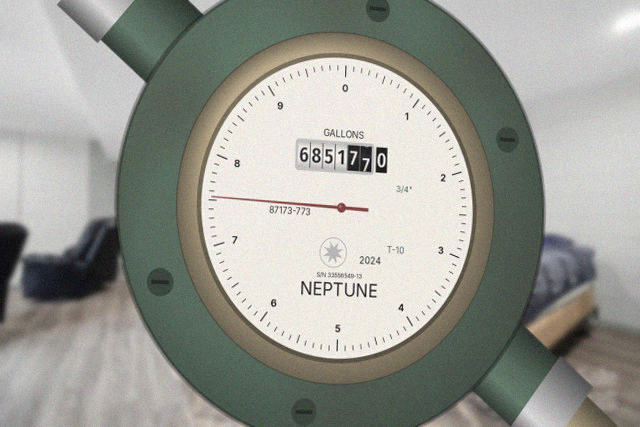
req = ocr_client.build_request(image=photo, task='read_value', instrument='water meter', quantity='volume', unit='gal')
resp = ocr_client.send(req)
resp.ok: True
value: 6851767.5 gal
